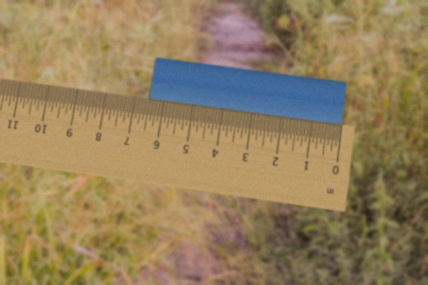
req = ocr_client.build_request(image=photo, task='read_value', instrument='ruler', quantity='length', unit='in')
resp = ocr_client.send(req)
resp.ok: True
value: 6.5 in
